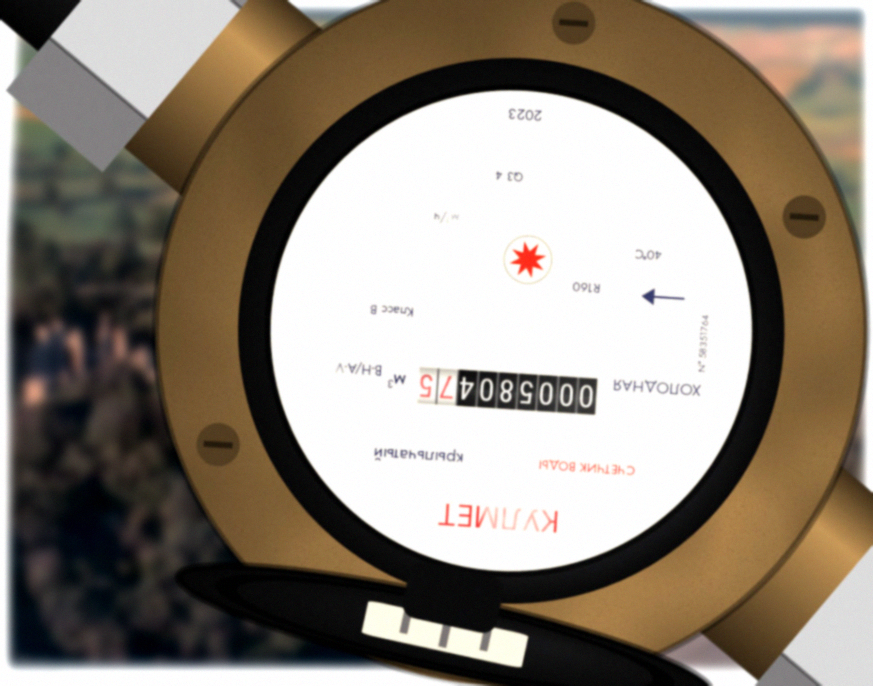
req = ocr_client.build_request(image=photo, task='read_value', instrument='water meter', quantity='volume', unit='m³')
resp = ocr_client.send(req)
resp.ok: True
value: 5804.75 m³
